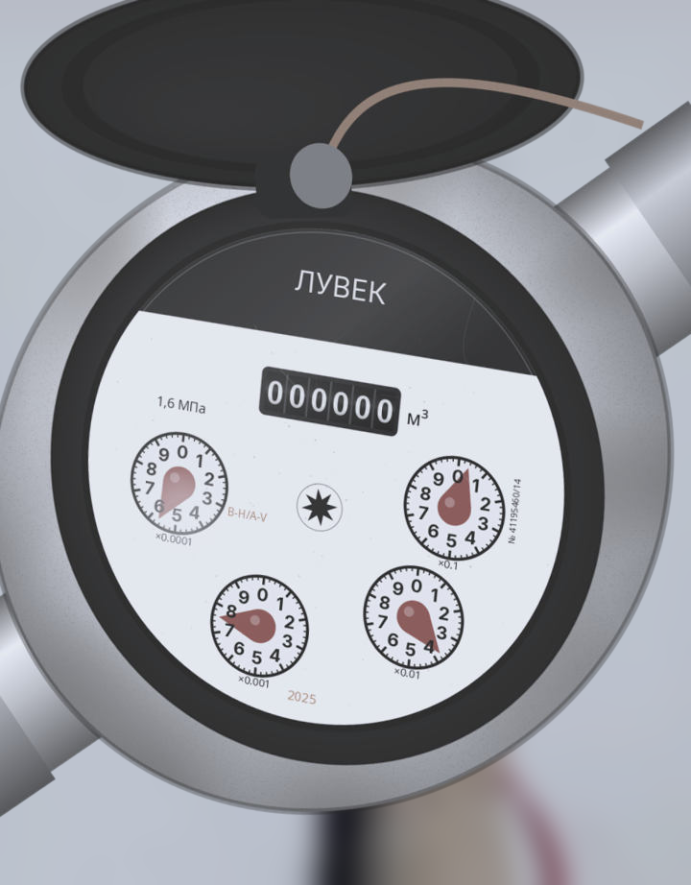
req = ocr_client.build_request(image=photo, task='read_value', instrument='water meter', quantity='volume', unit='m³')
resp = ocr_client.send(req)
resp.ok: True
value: 0.0375 m³
